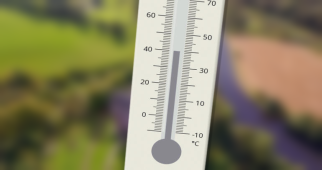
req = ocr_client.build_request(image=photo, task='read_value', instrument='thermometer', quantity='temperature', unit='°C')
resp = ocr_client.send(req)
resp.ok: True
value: 40 °C
